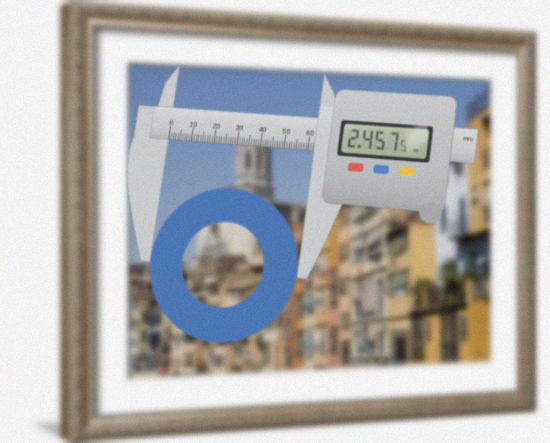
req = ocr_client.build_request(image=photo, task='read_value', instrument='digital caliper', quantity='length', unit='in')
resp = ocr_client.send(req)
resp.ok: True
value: 2.4575 in
